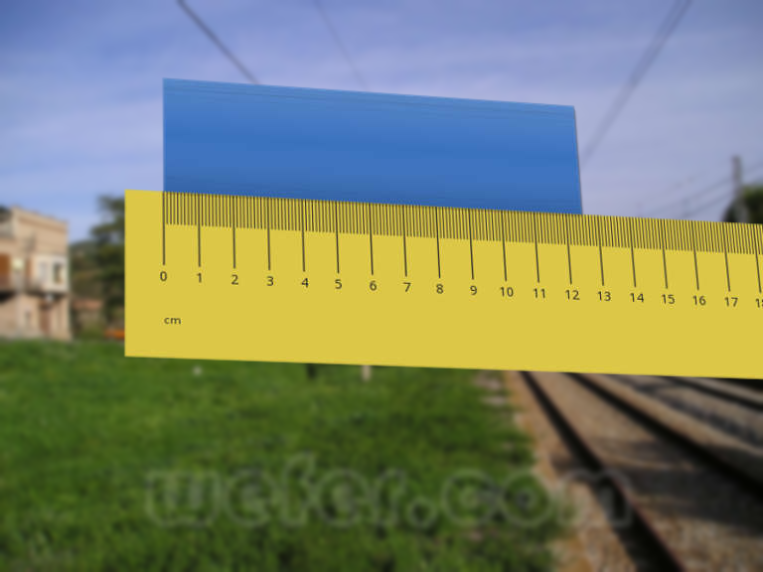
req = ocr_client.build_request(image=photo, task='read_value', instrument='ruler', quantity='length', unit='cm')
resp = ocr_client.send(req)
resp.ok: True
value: 12.5 cm
